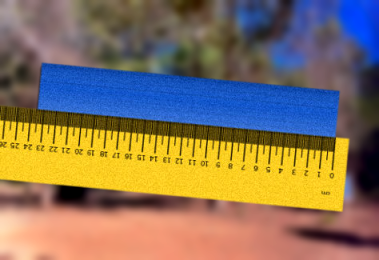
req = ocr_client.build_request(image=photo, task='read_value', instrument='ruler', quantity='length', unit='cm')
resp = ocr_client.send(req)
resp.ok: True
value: 23.5 cm
